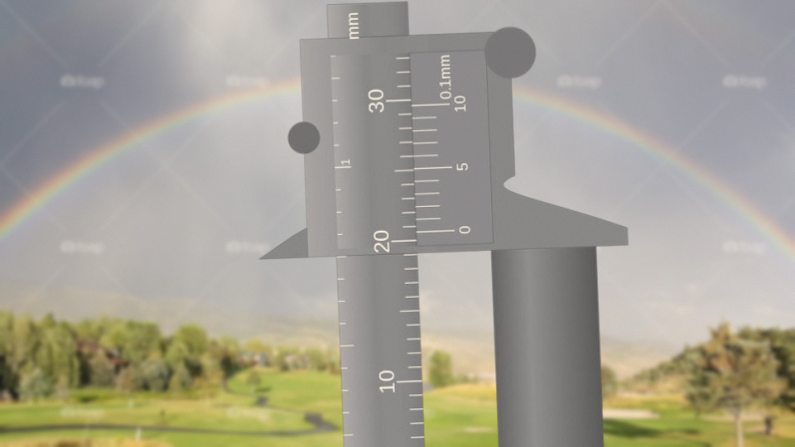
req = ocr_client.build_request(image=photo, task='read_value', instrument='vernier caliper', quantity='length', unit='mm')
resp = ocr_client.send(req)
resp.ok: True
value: 20.6 mm
